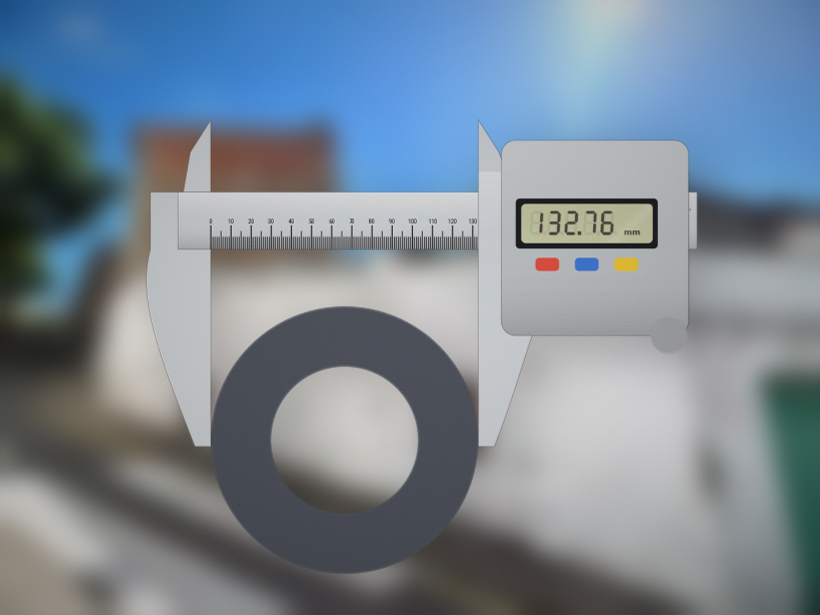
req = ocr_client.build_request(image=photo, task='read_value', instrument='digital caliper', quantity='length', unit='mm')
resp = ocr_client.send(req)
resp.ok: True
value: 132.76 mm
